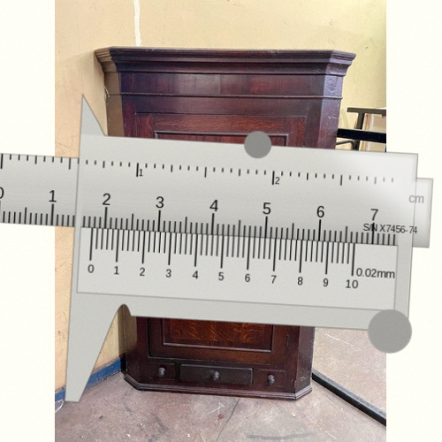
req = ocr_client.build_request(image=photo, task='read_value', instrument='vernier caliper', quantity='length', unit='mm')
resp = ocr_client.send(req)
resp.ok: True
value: 17.6 mm
